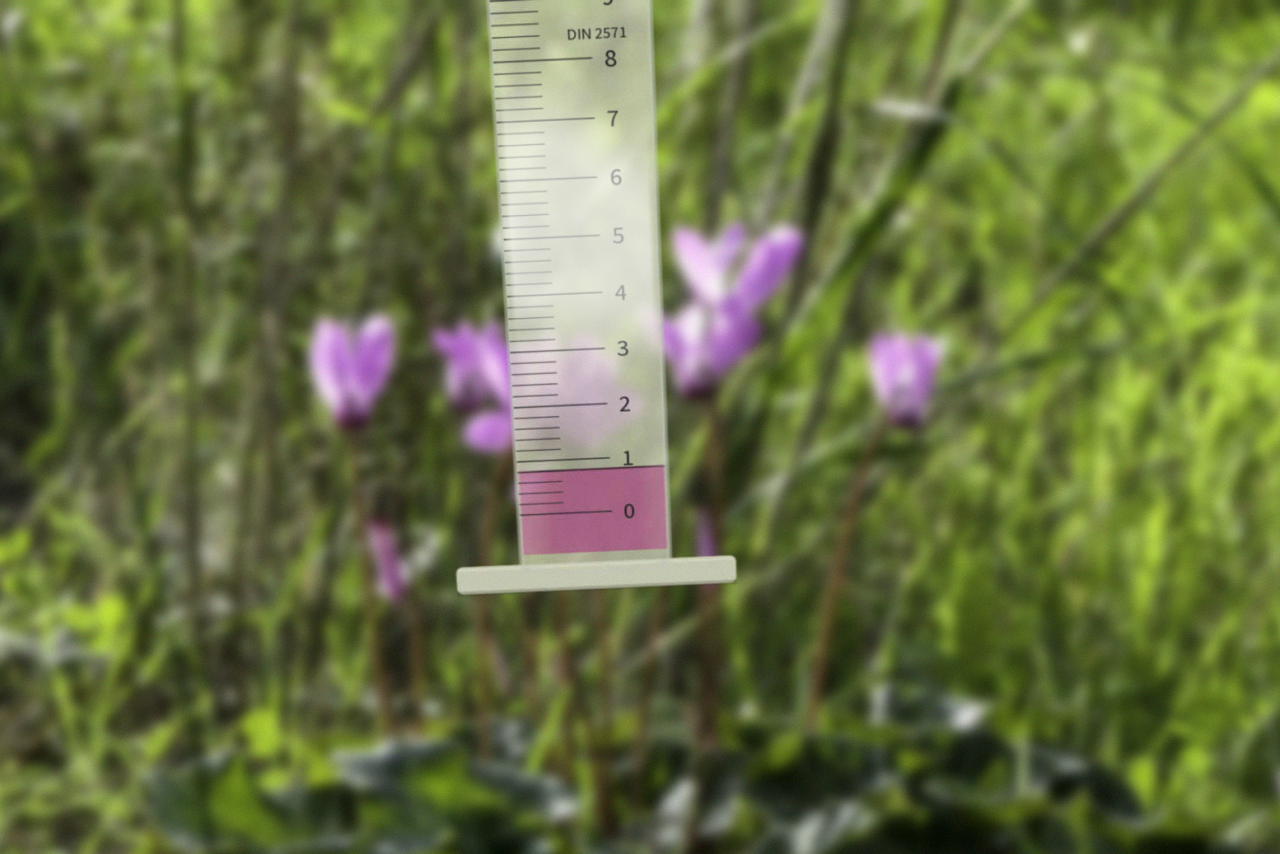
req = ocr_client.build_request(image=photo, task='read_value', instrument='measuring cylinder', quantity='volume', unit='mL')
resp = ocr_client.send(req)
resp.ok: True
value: 0.8 mL
